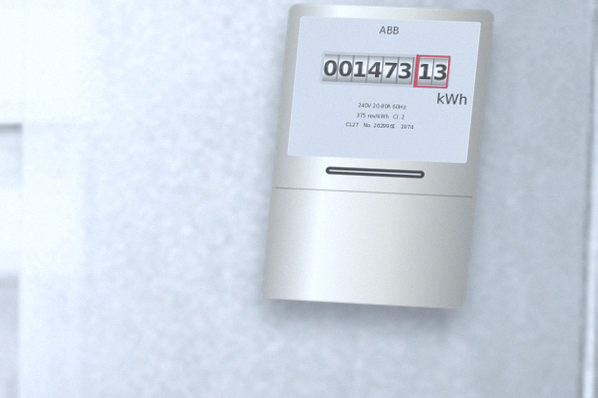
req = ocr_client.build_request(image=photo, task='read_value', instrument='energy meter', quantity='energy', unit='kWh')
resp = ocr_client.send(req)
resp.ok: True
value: 1473.13 kWh
